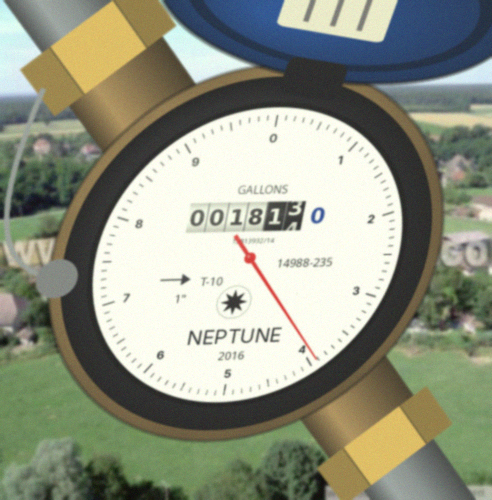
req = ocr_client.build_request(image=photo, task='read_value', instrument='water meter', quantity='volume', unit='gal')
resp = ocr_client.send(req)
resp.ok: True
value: 18133.9 gal
